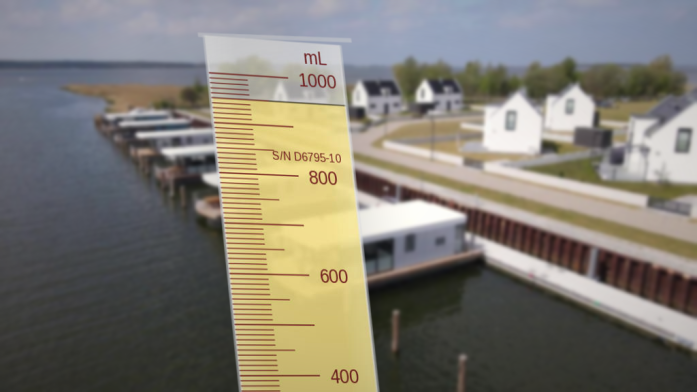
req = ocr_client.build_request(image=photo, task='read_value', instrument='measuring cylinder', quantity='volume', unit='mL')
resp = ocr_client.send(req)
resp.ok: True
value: 950 mL
